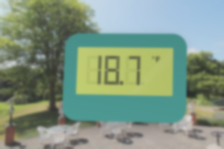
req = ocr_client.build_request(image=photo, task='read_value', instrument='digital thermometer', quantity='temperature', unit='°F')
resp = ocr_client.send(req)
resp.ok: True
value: 18.7 °F
